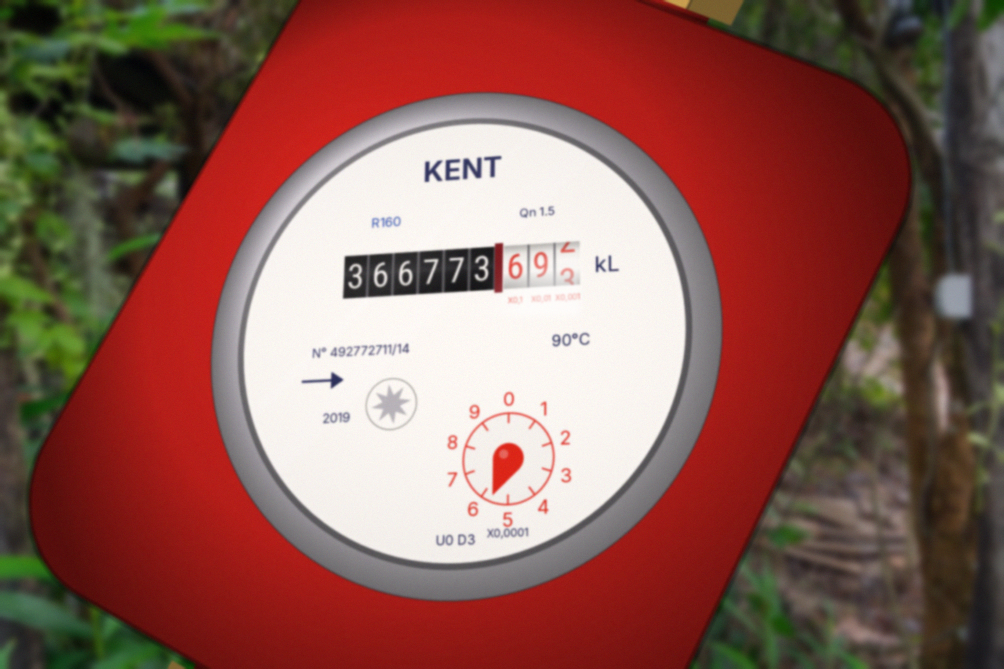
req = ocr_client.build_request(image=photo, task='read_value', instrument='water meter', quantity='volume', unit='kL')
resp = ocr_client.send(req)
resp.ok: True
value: 366773.6925 kL
